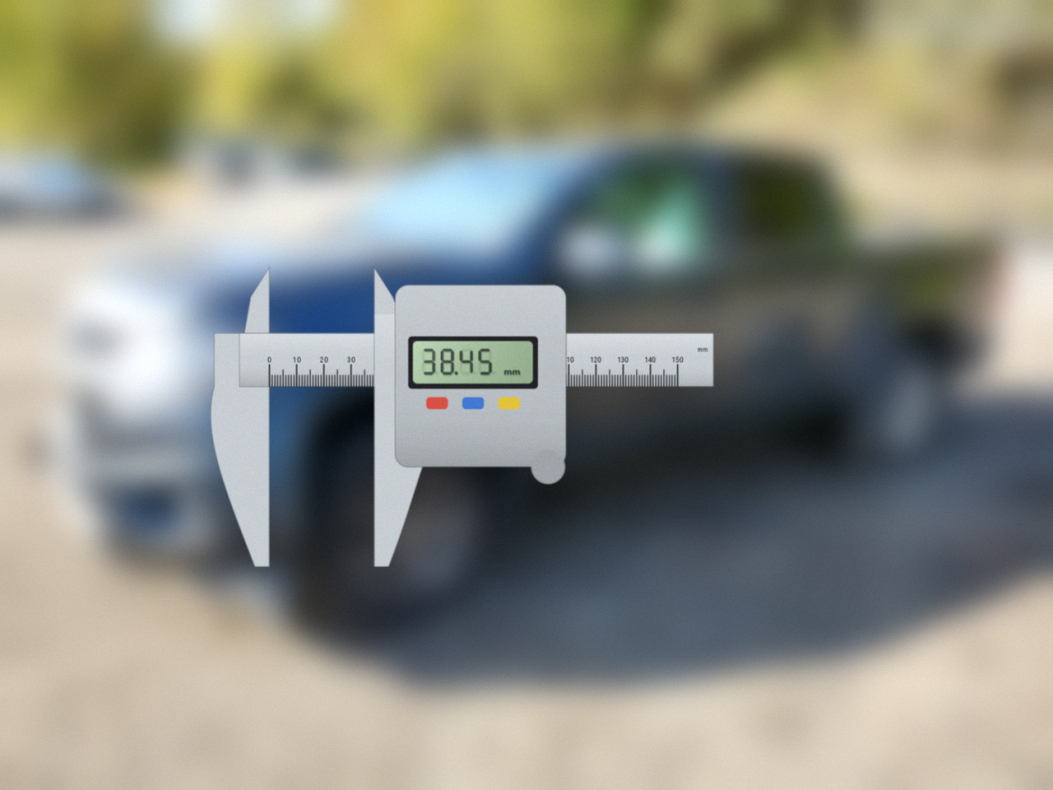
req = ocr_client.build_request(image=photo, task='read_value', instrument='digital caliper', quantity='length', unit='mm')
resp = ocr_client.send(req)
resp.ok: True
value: 38.45 mm
